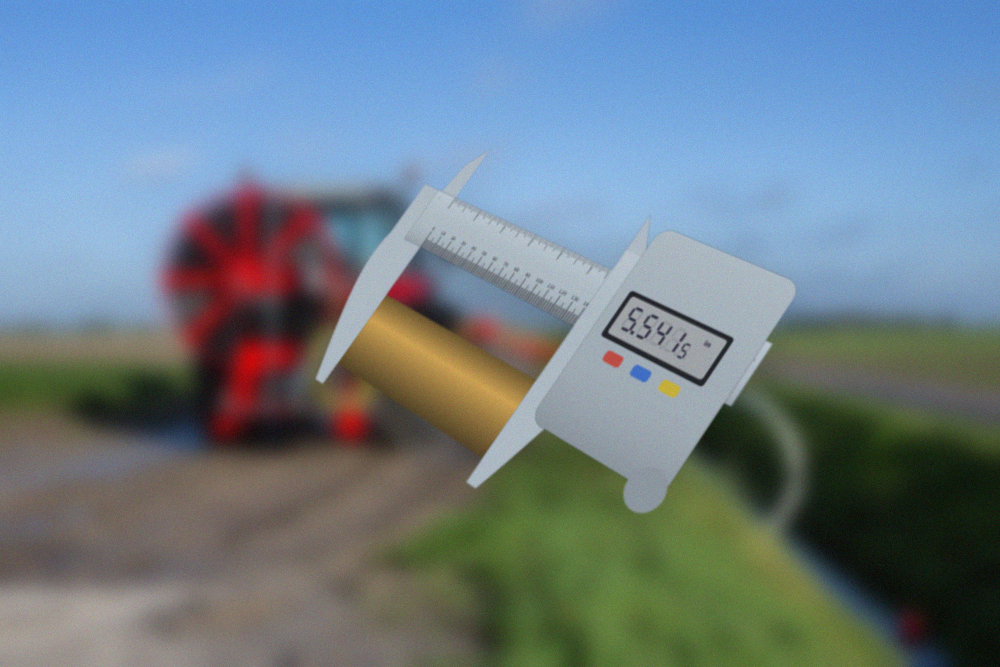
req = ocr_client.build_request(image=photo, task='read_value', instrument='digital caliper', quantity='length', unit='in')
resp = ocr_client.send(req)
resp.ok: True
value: 5.5415 in
